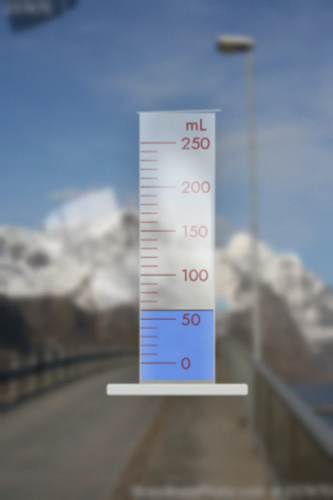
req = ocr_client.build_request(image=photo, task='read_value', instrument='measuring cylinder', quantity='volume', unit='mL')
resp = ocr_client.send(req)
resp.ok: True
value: 60 mL
